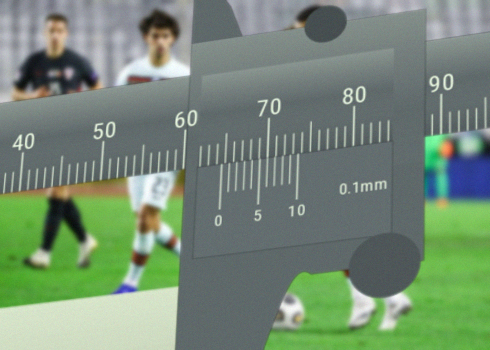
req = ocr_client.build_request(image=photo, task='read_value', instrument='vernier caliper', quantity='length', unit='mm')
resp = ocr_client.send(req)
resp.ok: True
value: 64.6 mm
